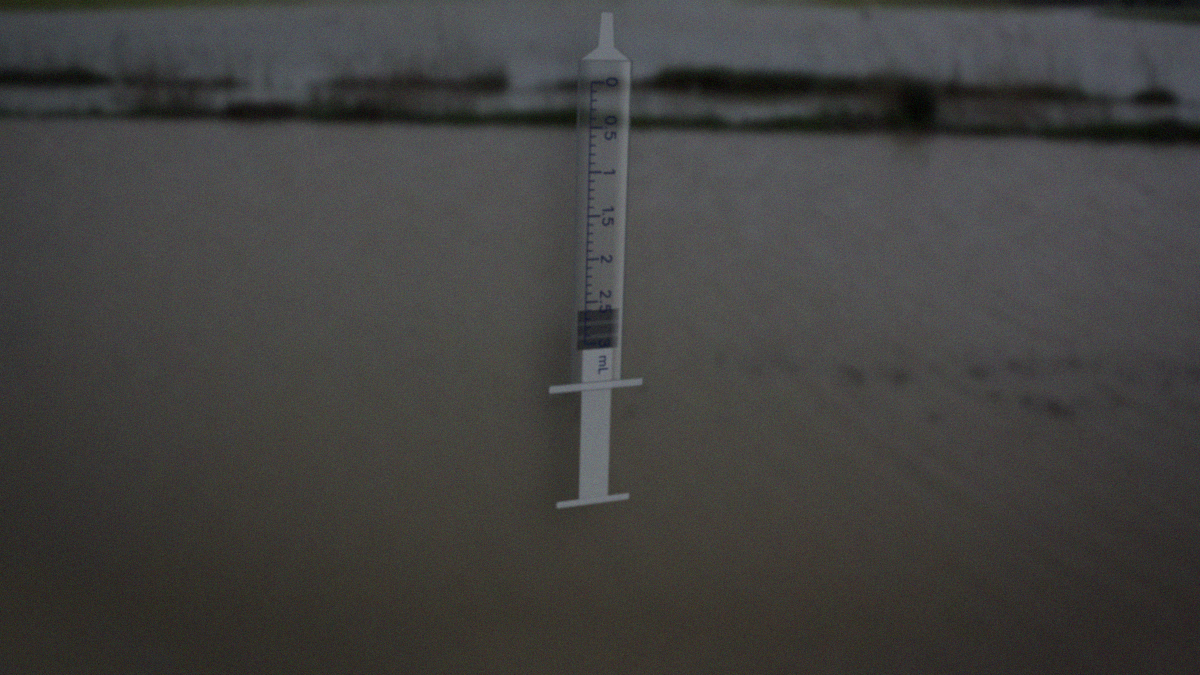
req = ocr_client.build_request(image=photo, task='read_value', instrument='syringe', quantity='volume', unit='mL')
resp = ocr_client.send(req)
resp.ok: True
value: 2.6 mL
